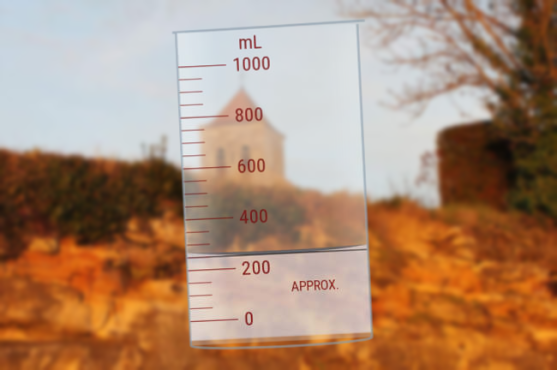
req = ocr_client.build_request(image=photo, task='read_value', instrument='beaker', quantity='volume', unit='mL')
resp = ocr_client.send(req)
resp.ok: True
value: 250 mL
